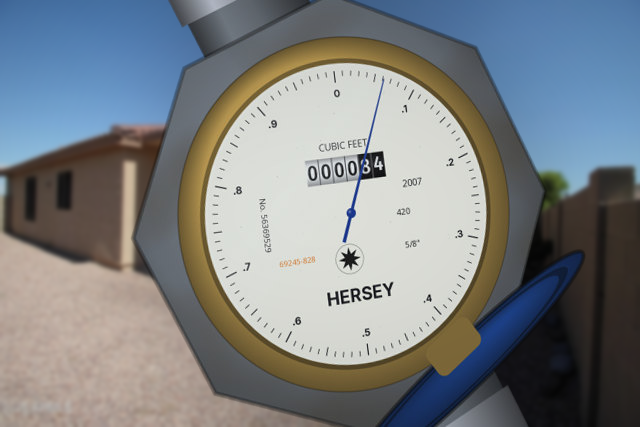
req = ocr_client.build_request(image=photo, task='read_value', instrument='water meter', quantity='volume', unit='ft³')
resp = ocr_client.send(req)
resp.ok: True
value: 84.06 ft³
